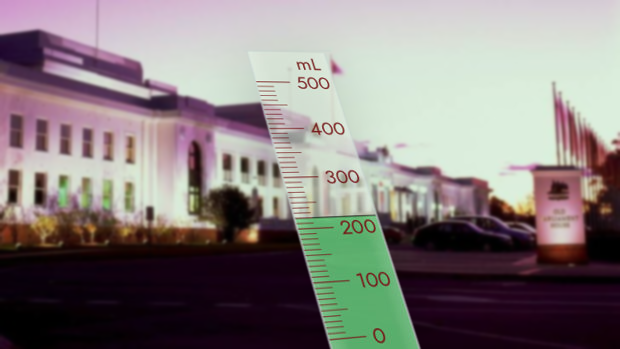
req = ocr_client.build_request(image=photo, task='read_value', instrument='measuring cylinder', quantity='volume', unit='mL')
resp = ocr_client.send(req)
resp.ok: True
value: 220 mL
